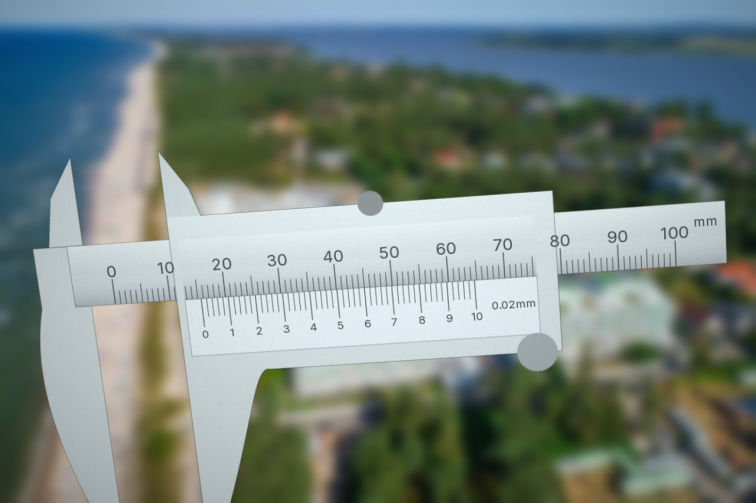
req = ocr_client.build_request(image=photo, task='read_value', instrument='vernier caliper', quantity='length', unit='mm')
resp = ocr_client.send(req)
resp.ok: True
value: 15.6 mm
